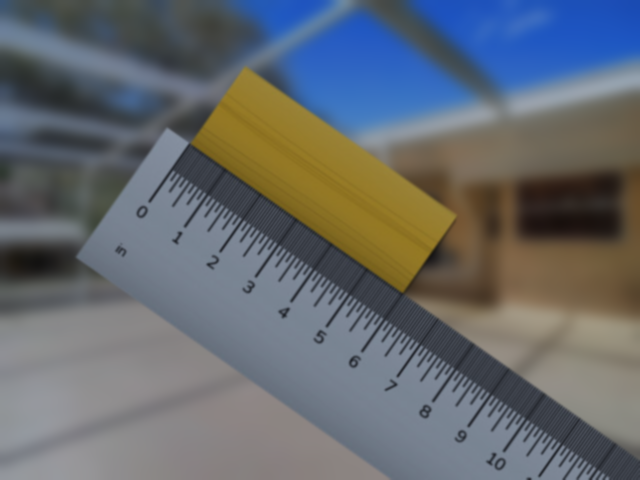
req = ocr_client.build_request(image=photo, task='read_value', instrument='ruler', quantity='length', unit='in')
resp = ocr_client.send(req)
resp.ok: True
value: 6 in
